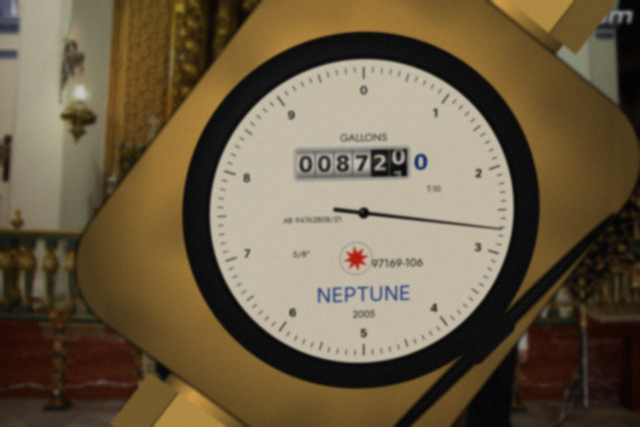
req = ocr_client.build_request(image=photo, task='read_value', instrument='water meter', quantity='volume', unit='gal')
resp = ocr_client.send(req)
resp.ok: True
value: 87202.7 gal
